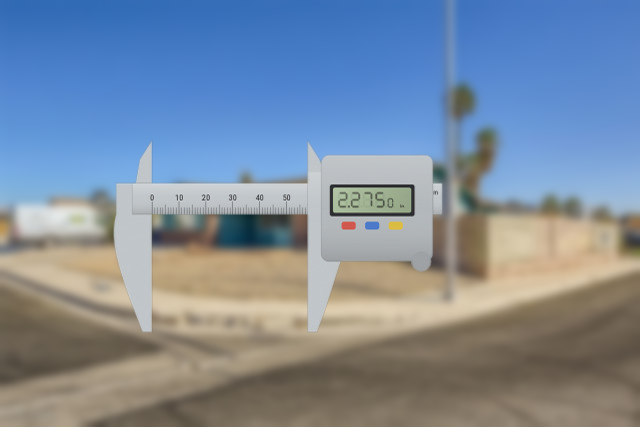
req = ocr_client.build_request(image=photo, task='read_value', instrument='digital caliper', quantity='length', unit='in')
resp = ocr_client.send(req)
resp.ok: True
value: 2.2750 in
